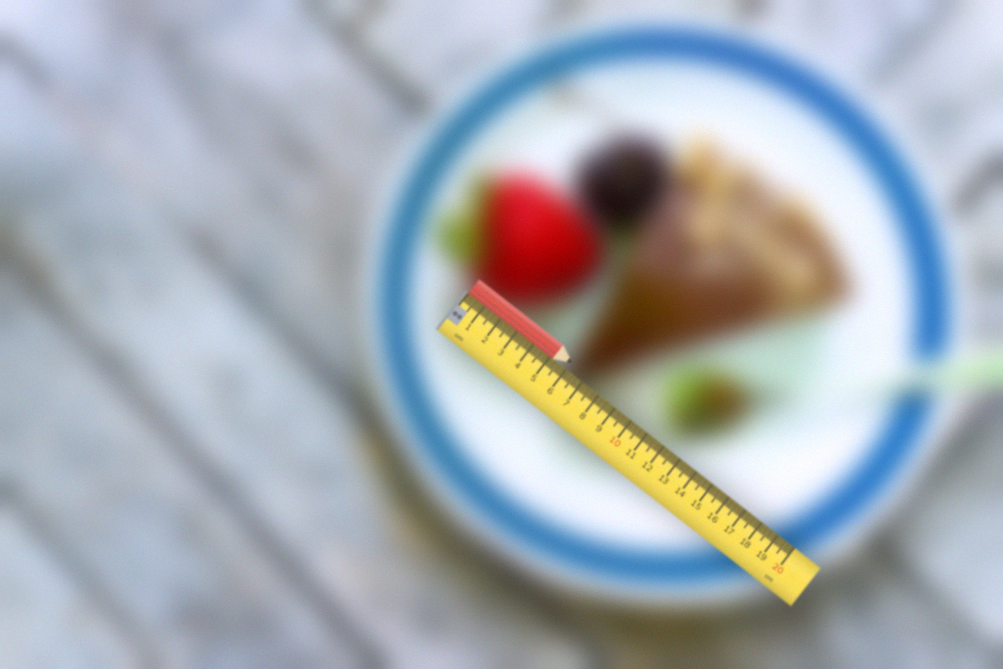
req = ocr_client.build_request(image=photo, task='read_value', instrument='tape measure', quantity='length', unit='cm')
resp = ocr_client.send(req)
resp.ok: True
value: 6 cm
